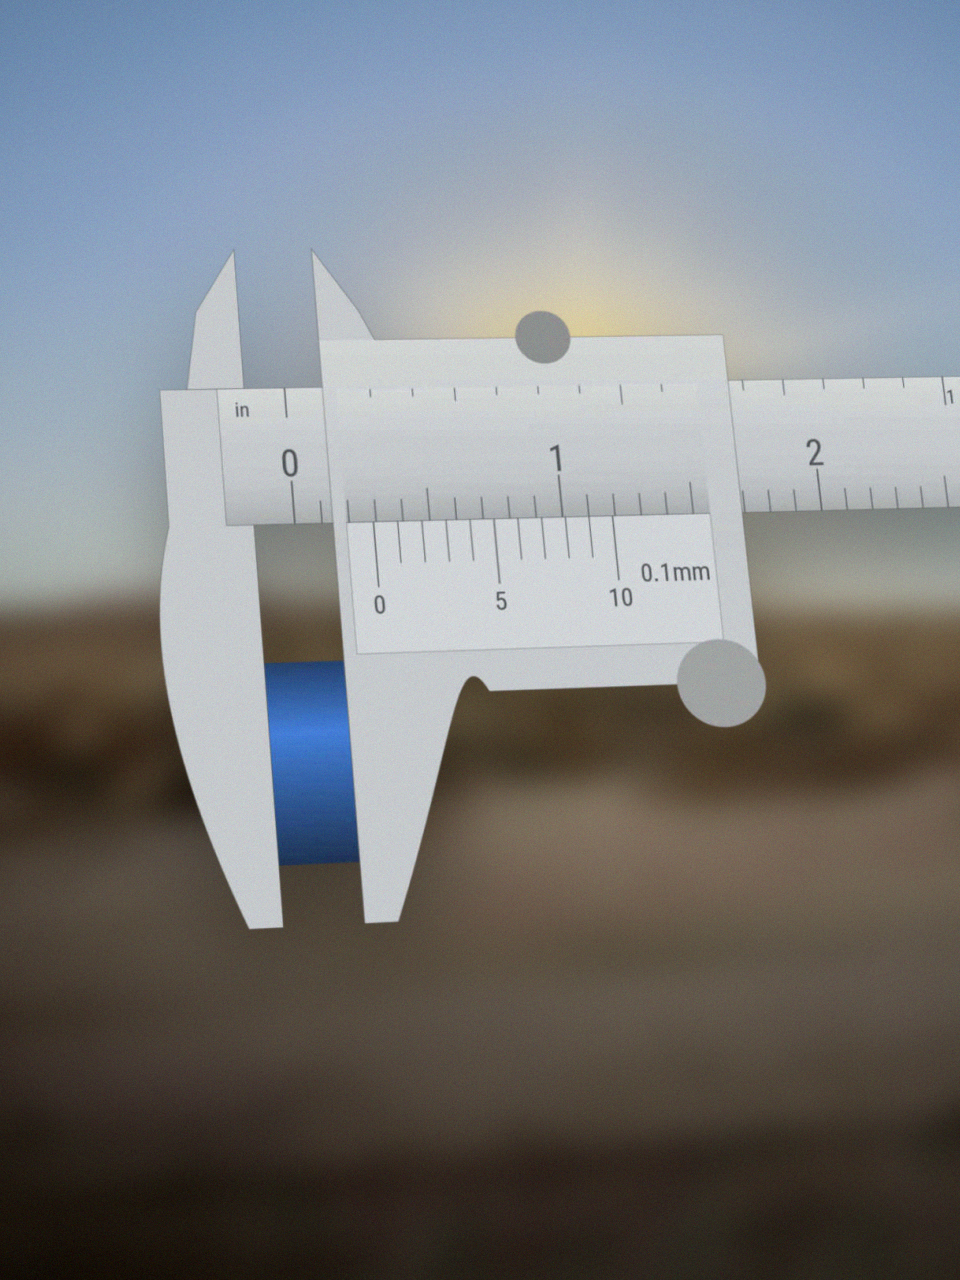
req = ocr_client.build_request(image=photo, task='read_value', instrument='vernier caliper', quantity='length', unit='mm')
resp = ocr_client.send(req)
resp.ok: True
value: 2.9 mm
